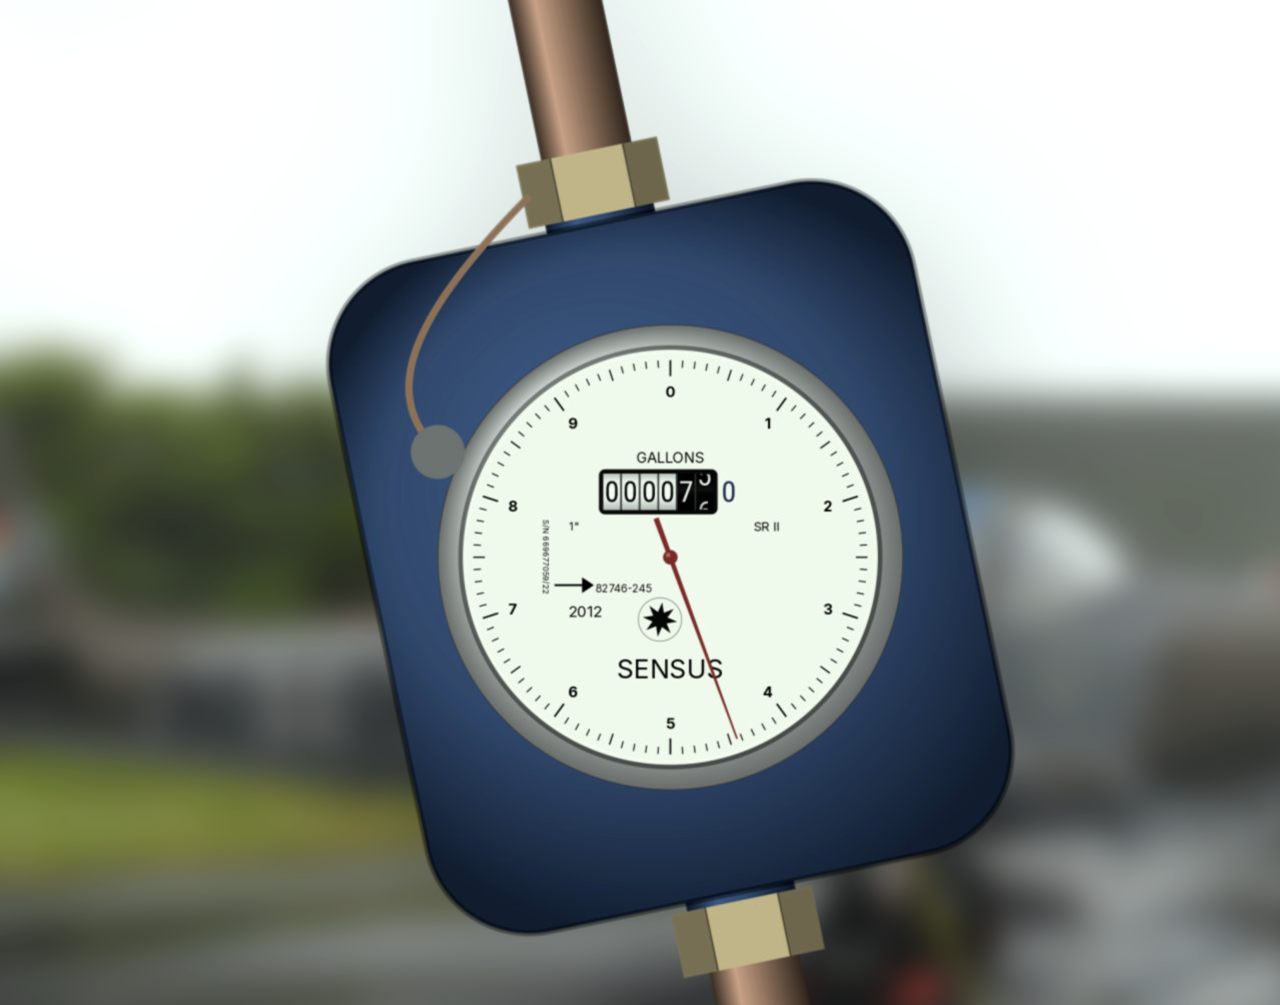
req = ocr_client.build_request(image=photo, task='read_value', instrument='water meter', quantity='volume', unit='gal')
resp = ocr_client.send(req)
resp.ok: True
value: 754.4 gal
